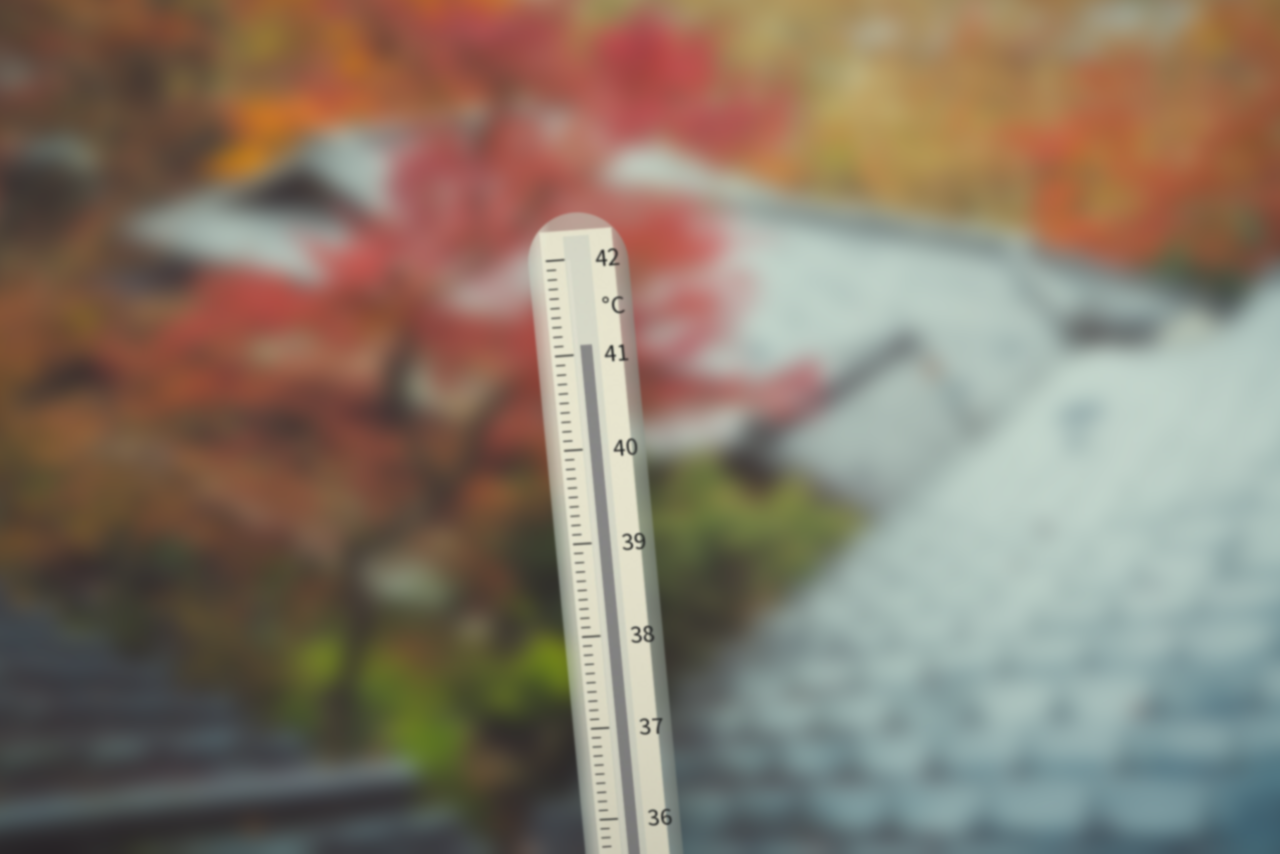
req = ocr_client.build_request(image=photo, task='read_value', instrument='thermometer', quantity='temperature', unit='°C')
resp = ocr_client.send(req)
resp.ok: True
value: 41.1 °C
